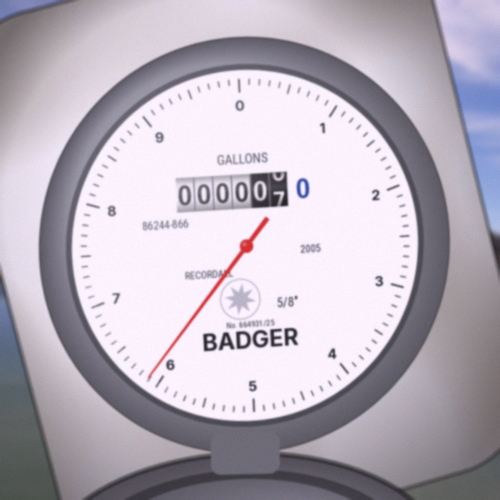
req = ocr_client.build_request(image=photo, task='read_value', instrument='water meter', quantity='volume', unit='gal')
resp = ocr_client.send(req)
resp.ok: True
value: 66.1 gal
